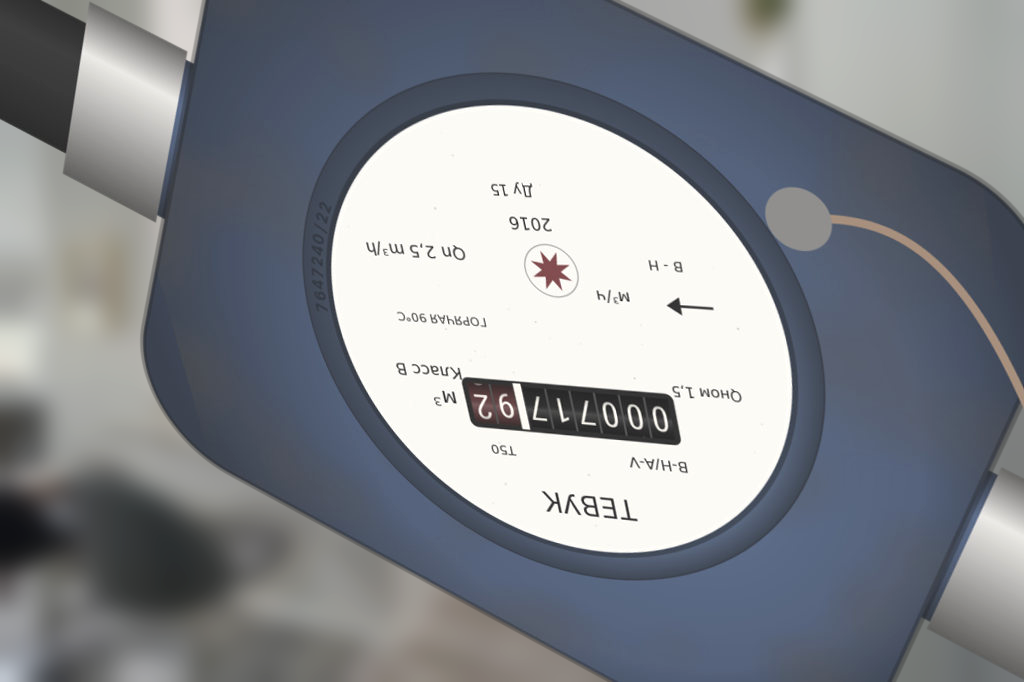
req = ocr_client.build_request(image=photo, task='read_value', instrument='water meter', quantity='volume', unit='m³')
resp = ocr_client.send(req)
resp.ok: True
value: 717.92 m³
